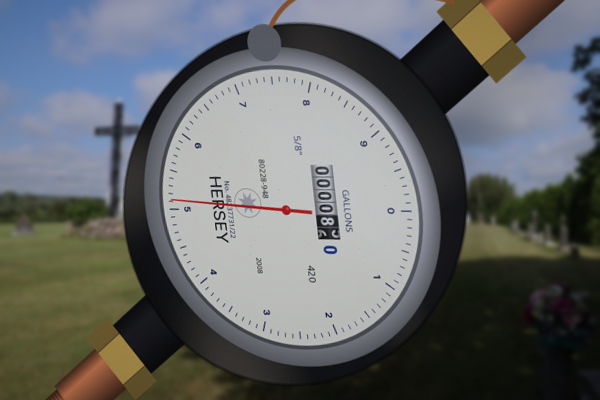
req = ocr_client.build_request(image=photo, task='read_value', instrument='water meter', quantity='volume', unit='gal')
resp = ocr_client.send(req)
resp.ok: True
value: 855.1 gal
